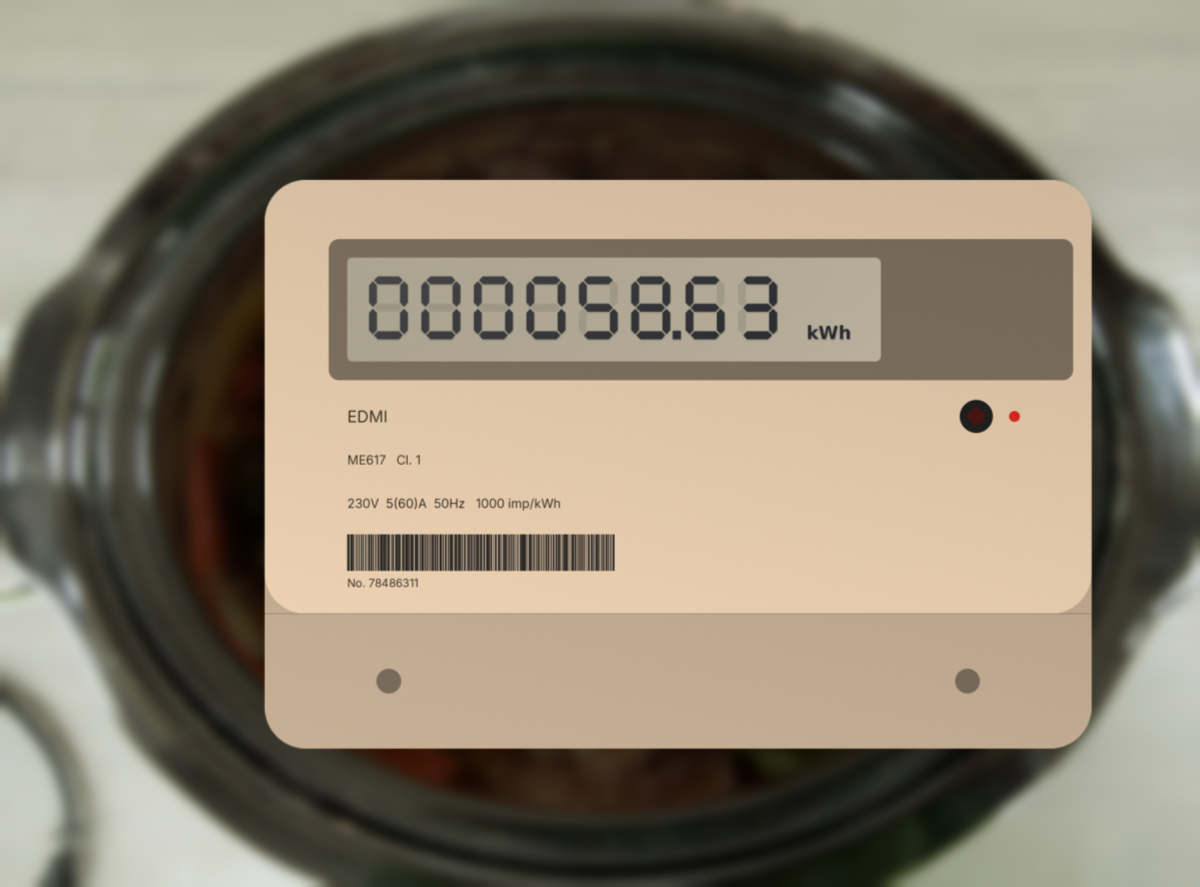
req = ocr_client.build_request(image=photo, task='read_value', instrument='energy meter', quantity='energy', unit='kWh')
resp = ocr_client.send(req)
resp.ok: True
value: 58.63 kWh
